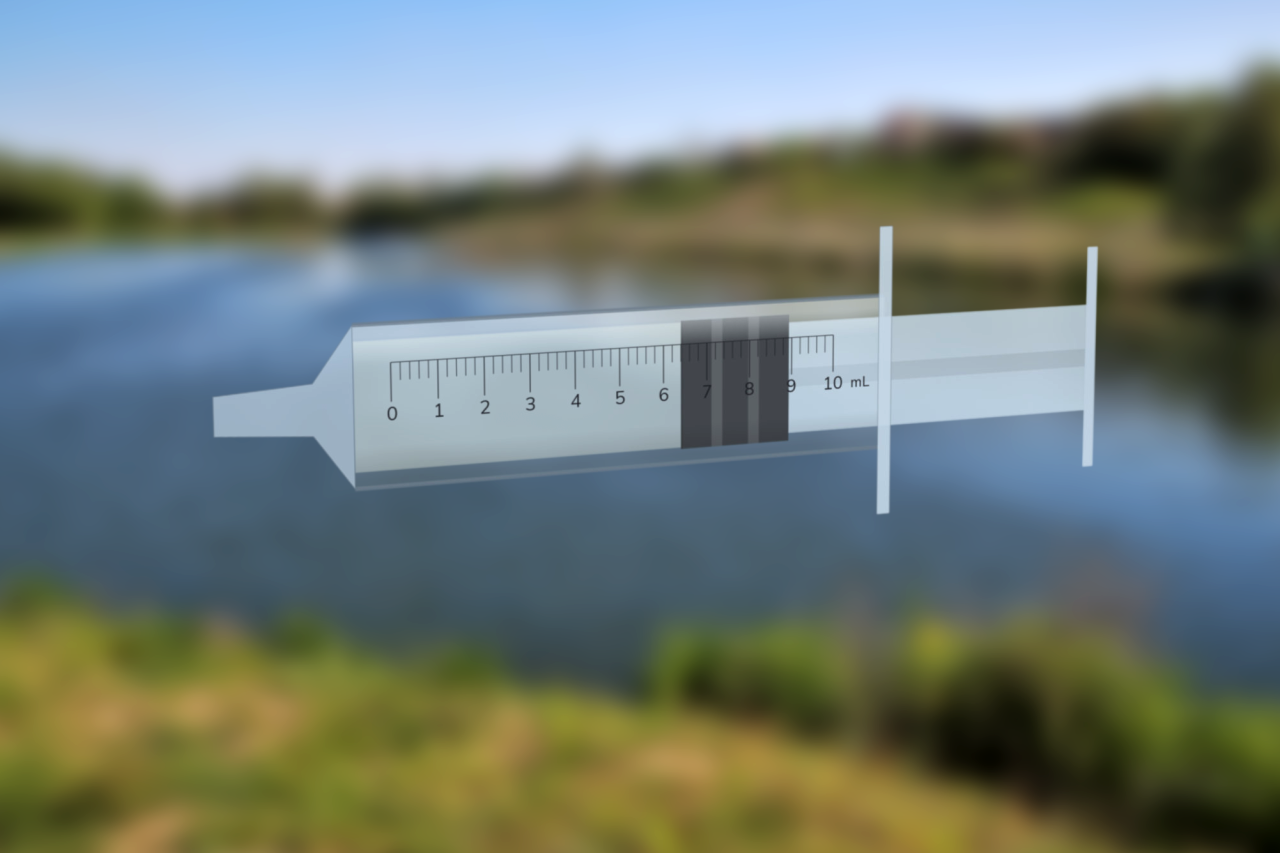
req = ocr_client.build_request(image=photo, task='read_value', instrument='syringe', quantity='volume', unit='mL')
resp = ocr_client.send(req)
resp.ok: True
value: 6.4 mL
